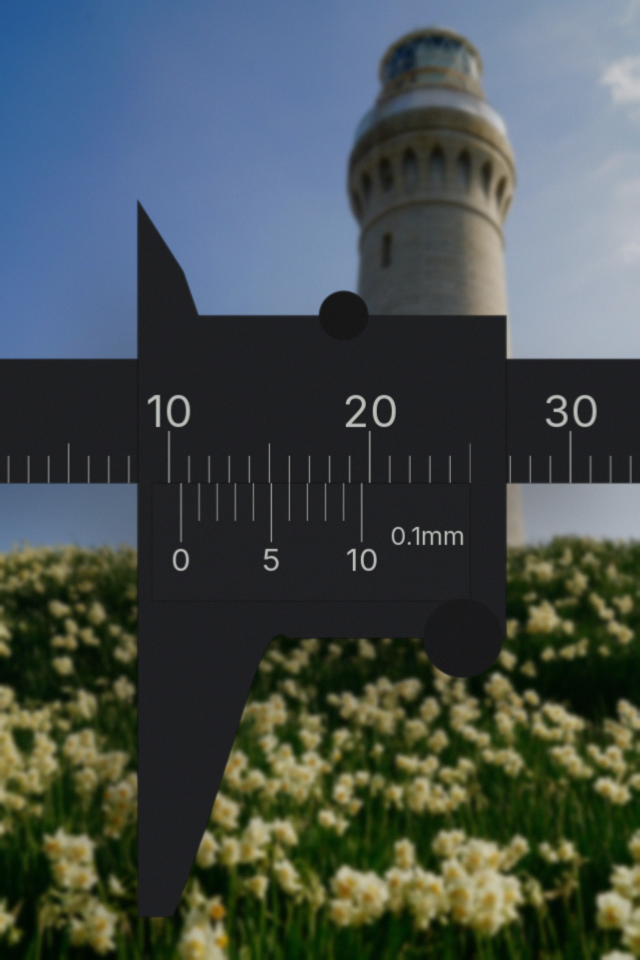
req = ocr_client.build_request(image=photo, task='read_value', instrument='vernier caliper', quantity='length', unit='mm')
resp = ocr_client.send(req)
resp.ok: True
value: 10.6 mm
